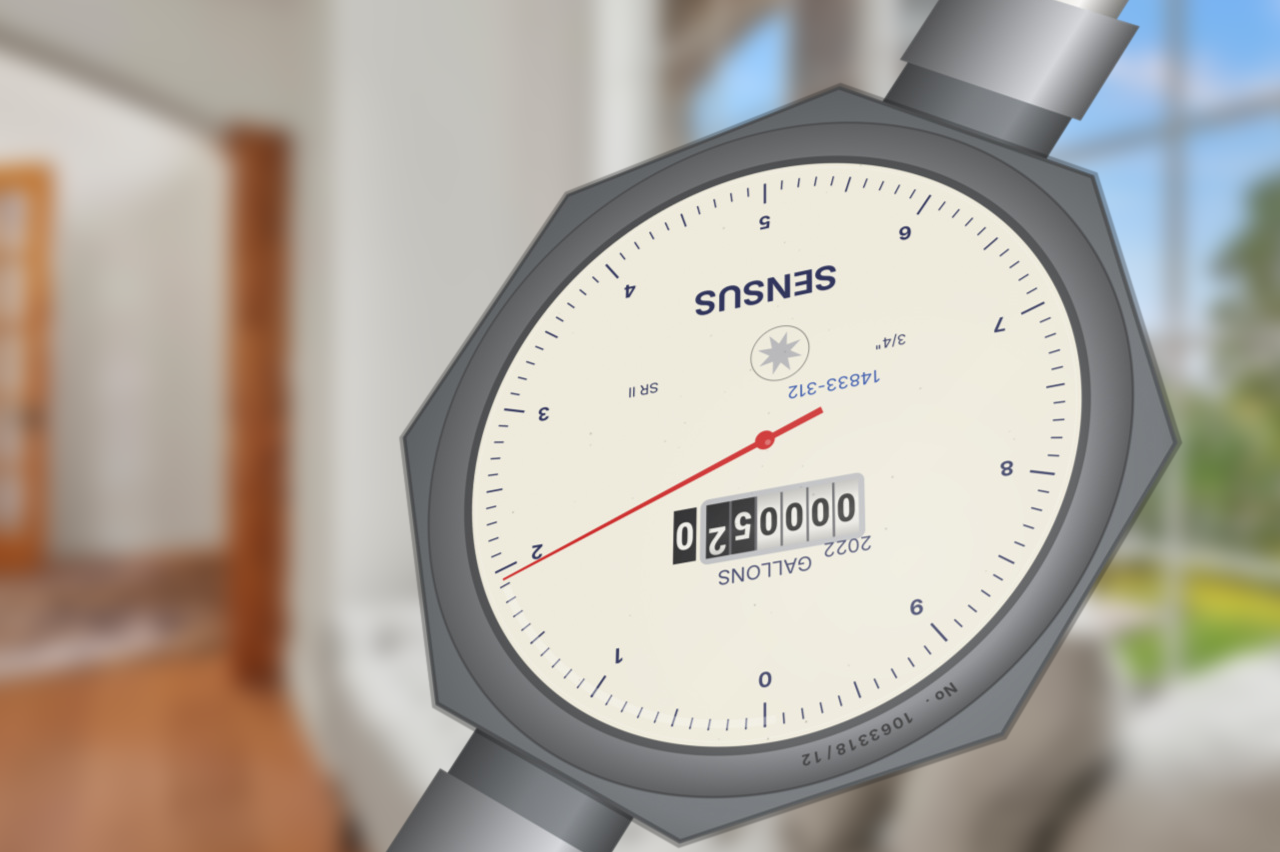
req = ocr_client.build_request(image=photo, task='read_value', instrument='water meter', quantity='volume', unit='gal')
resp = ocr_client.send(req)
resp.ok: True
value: 521.9 gal
